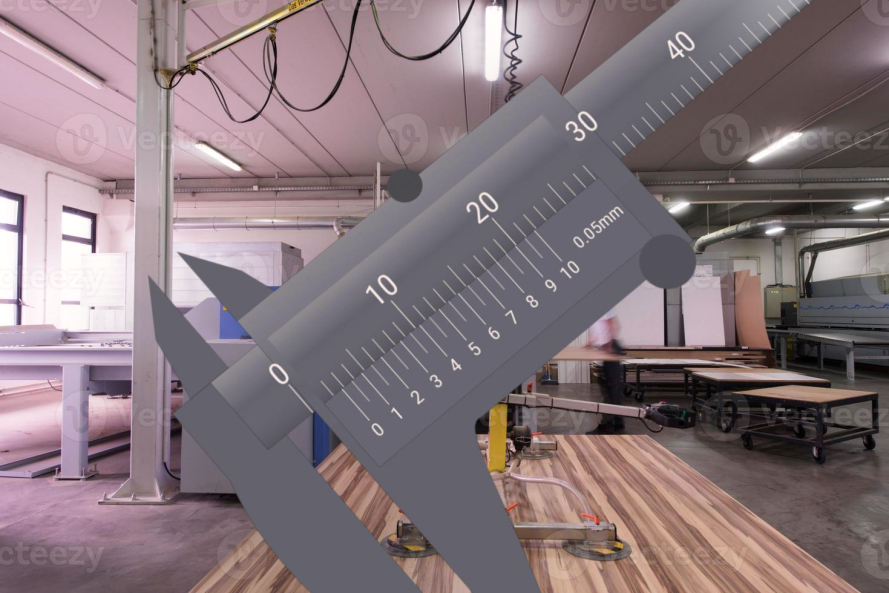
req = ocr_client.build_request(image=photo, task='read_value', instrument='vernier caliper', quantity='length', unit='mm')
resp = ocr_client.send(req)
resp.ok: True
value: 2.8 mm
